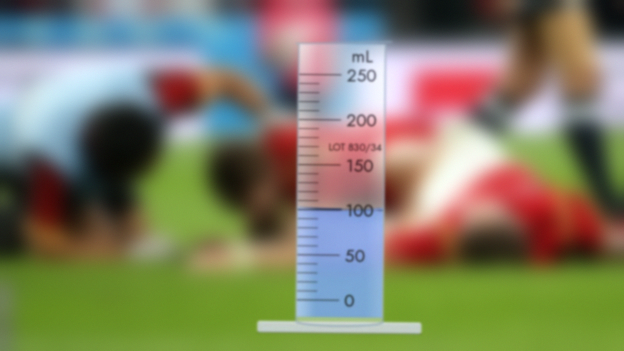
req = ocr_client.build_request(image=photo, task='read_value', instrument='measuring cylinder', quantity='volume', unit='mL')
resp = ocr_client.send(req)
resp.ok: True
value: 100 mL
